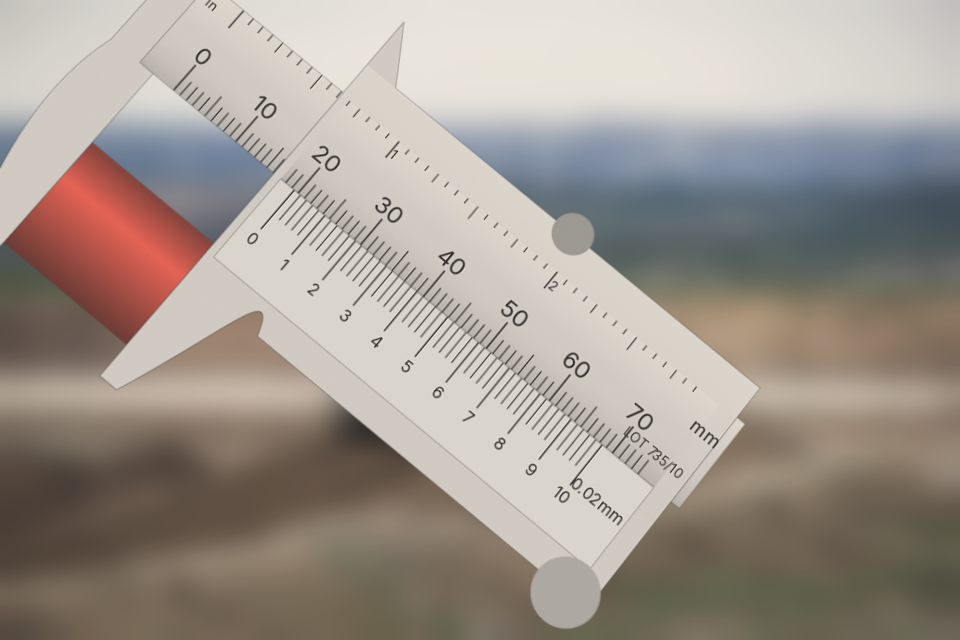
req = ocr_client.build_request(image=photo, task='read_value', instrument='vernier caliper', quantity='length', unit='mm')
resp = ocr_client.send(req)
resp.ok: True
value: 19.4 mm
